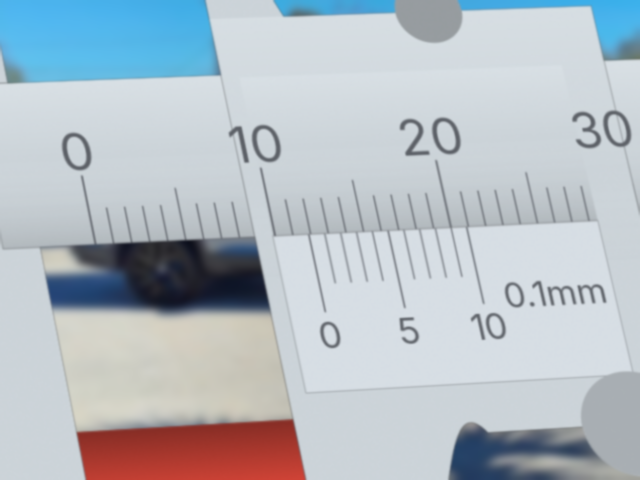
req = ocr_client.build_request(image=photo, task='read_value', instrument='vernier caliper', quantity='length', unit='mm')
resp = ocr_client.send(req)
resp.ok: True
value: 11.9 mm
